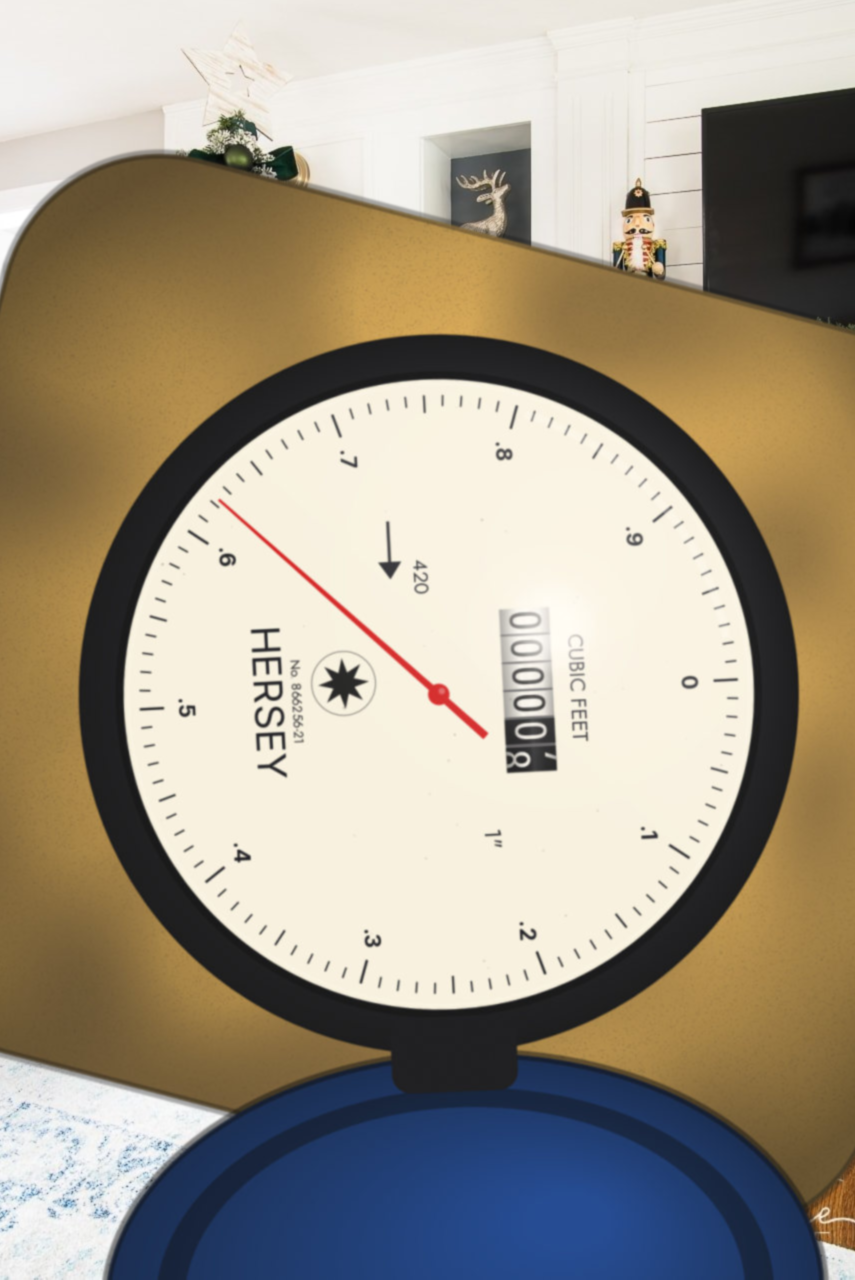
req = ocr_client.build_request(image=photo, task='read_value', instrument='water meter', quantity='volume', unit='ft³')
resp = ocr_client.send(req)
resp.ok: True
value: 7.62 ft³
